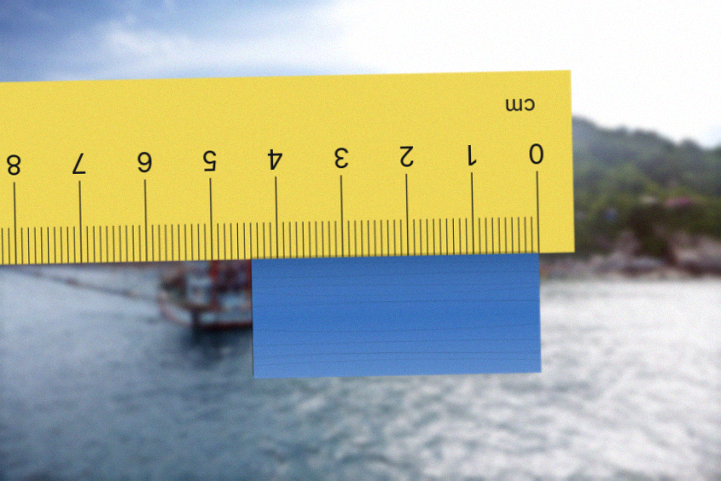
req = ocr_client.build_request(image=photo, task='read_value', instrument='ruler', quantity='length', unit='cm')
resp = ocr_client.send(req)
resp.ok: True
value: 4.4 cm
